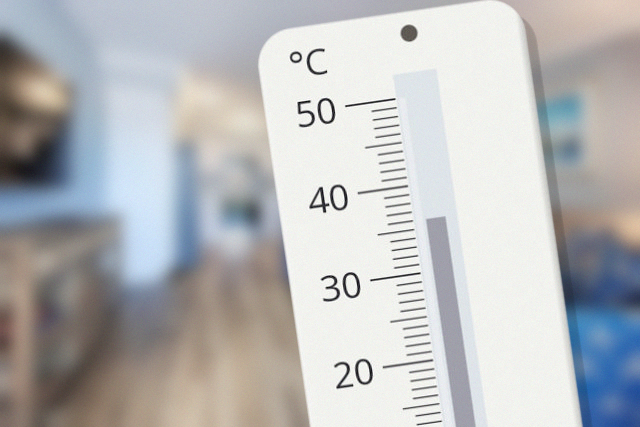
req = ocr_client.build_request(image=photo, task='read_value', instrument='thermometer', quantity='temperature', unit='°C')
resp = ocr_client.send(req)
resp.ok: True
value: 36 °C
